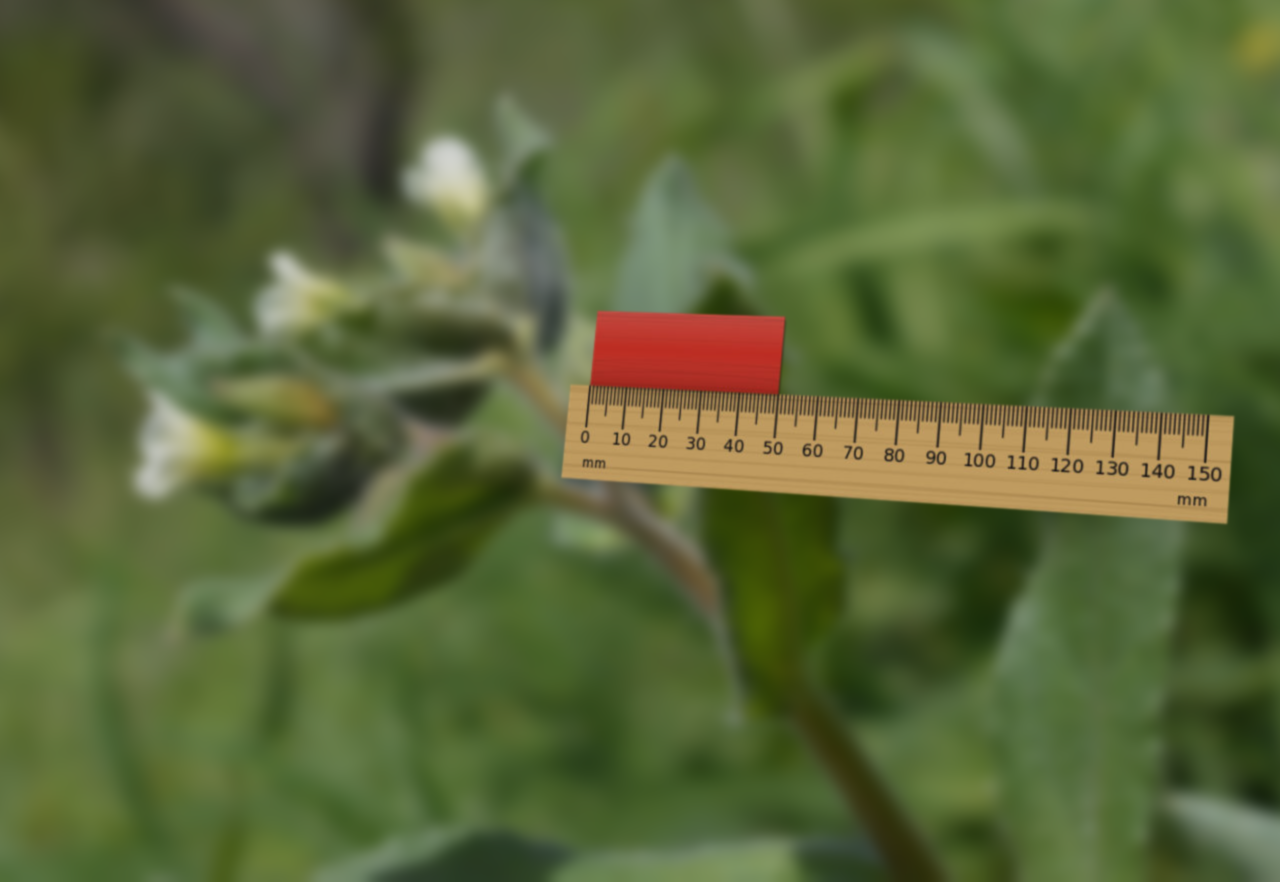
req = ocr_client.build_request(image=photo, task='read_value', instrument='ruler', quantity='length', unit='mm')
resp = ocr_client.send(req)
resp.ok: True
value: 50 mm
